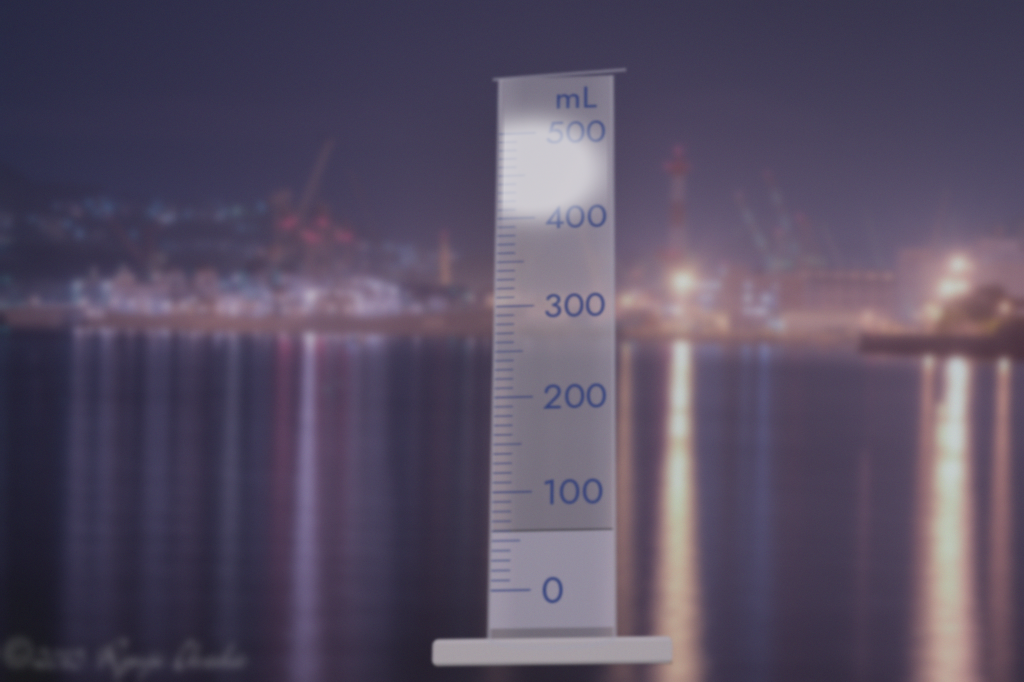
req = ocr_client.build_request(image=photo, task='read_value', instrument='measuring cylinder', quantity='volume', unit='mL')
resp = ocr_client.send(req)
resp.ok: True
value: 60 mL
